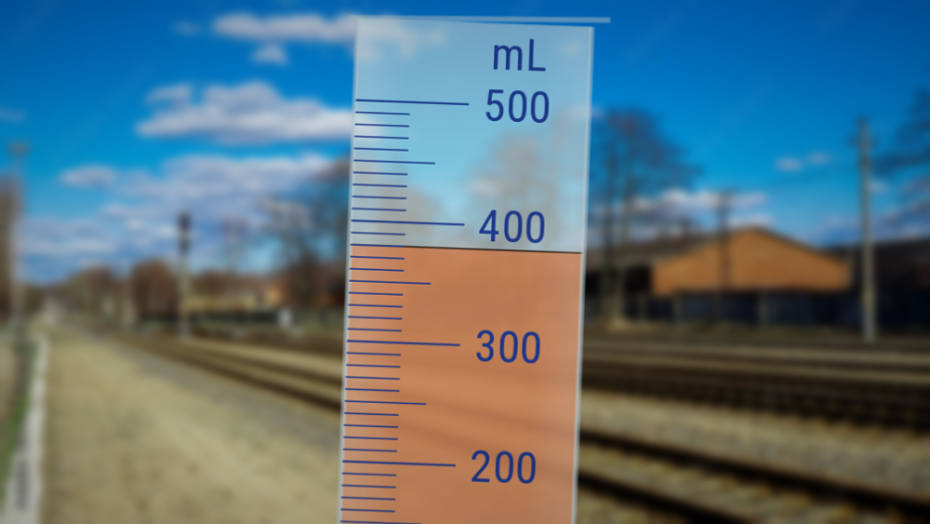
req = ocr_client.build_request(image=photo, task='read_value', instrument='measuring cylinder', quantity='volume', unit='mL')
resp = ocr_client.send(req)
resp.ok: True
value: 380 mL
